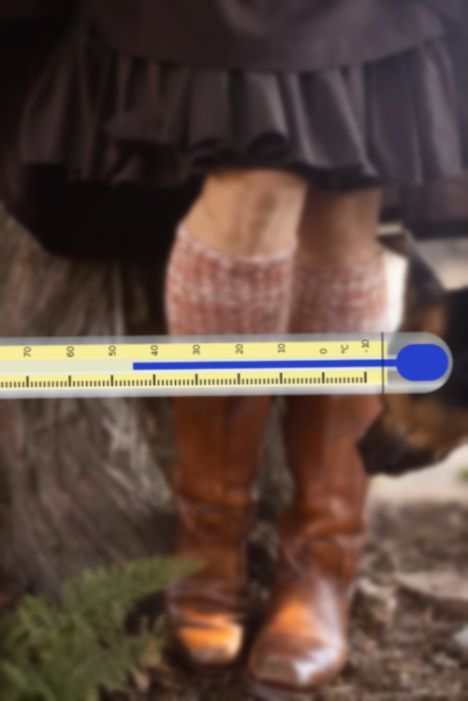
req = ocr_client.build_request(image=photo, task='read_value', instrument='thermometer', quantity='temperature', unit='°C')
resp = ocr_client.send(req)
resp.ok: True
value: 45 °C
